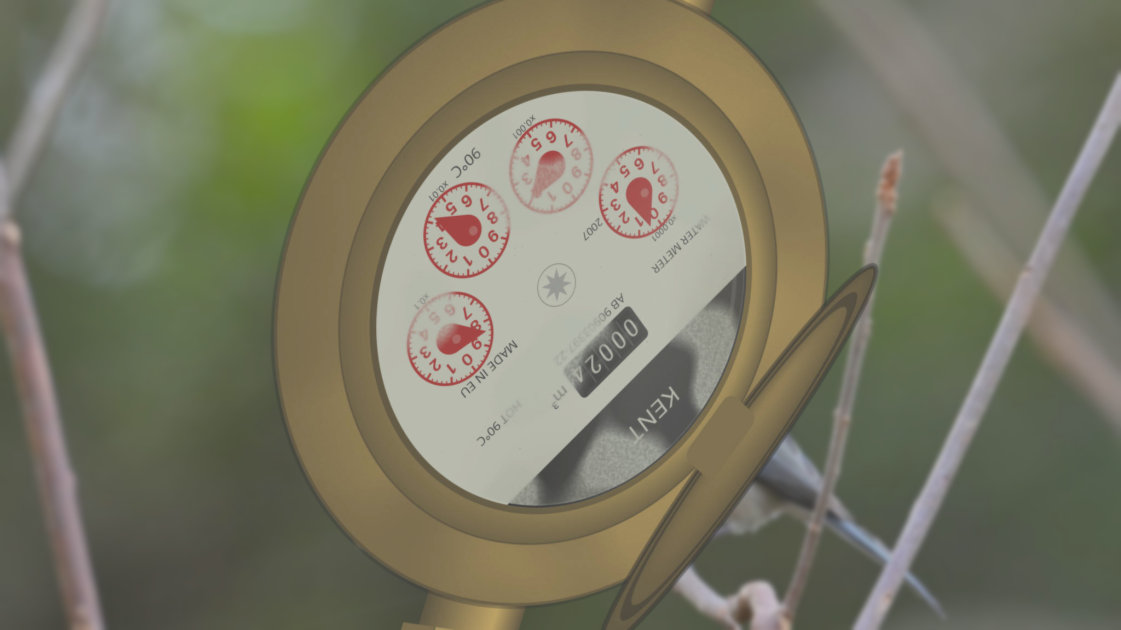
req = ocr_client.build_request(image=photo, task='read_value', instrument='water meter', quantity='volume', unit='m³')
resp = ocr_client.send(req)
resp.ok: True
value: 23.8420 m³
